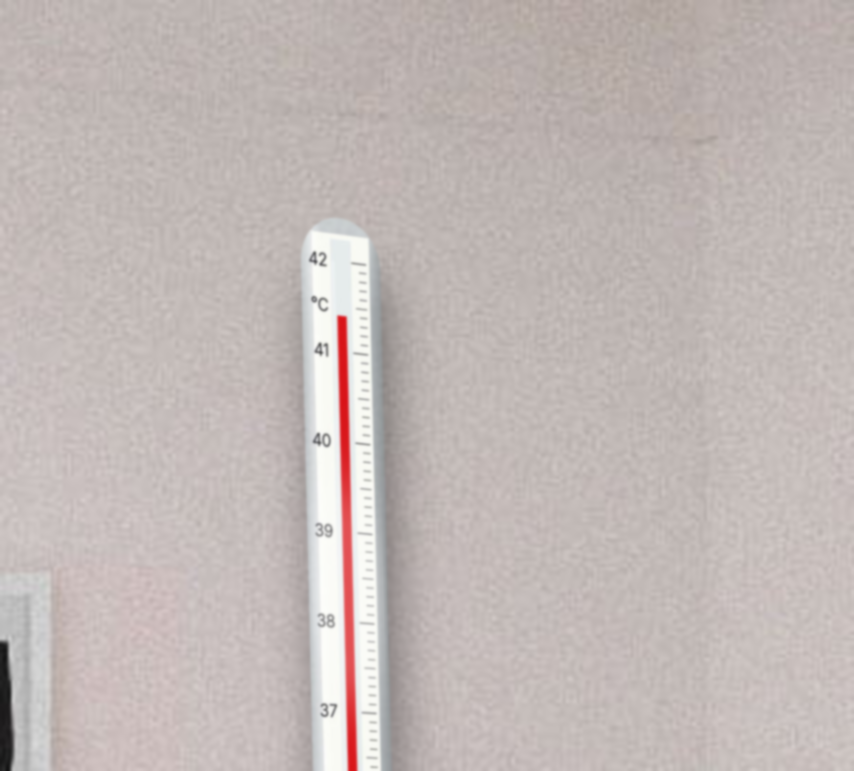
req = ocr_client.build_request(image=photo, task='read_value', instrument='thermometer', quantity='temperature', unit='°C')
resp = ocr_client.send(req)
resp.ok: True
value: 41.4 °C
